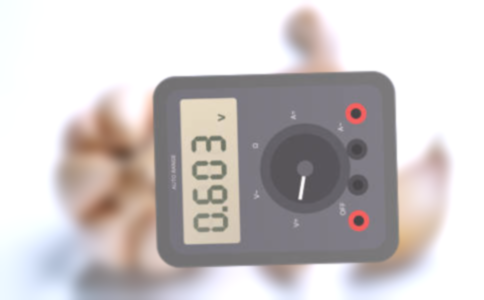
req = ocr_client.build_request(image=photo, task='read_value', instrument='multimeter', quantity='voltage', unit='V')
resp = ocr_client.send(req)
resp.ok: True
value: 0.603 V
